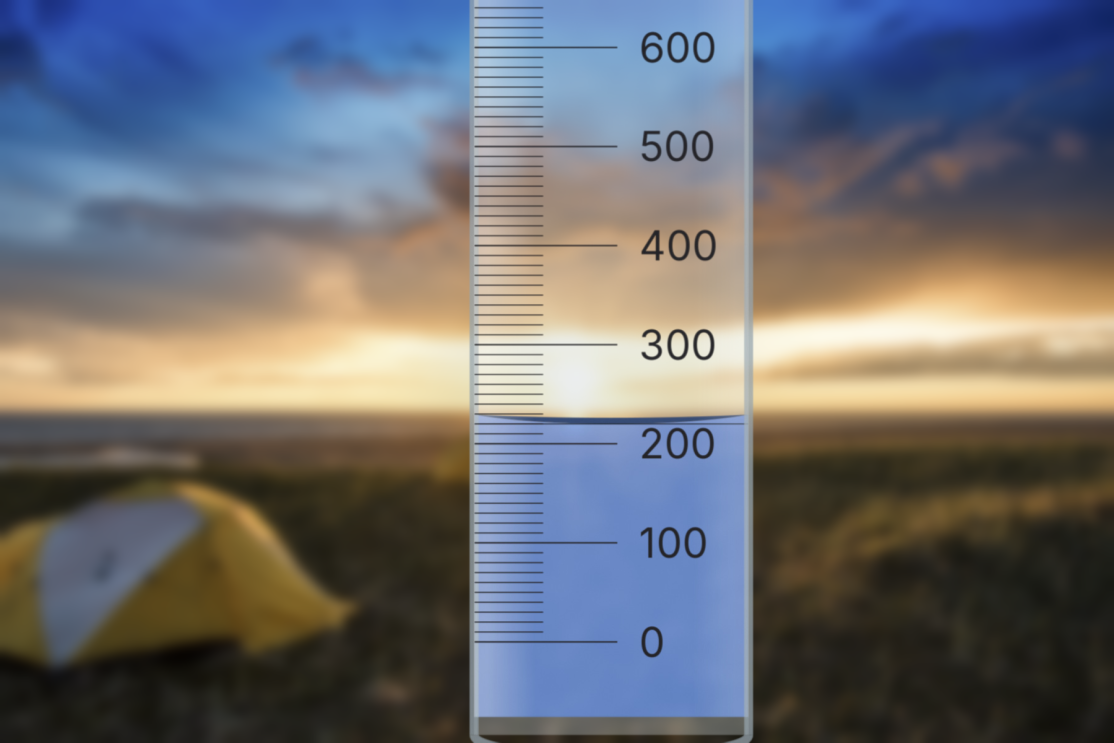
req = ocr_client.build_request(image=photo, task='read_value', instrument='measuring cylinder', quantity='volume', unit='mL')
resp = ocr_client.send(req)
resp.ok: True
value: 220 mL
